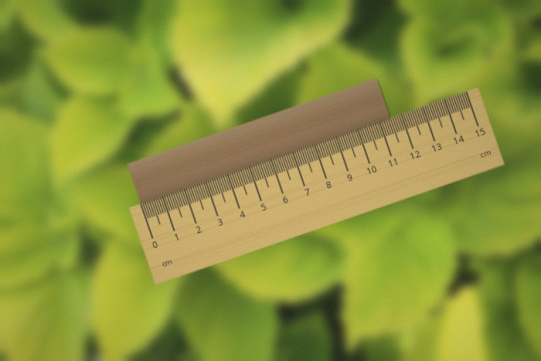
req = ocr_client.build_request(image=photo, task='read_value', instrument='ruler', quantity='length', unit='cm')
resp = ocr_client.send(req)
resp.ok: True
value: 11.5 cm
